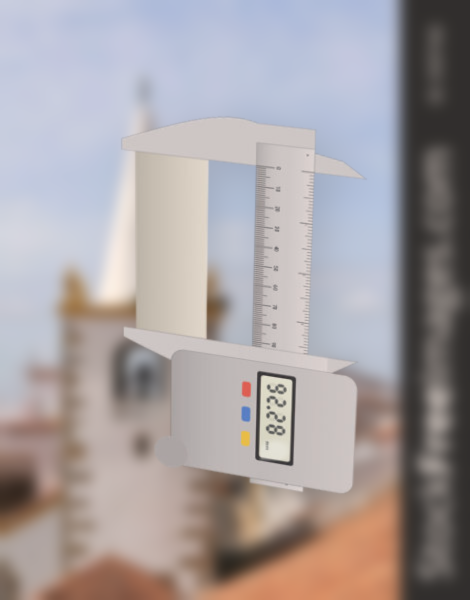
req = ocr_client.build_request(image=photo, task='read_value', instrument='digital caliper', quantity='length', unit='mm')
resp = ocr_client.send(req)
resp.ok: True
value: 92.28 mm
